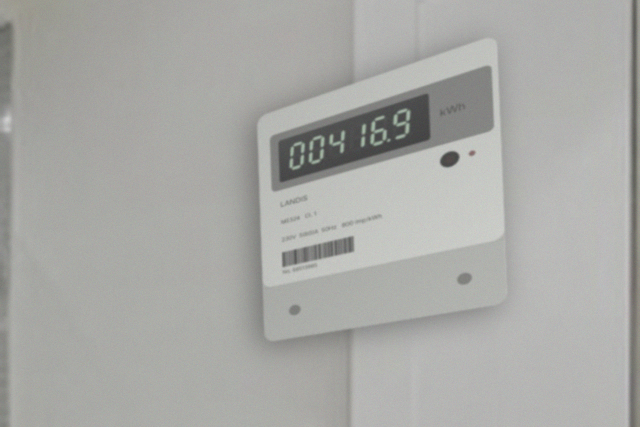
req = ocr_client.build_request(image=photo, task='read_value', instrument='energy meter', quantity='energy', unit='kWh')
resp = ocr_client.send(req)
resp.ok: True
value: 416.9 kWh
